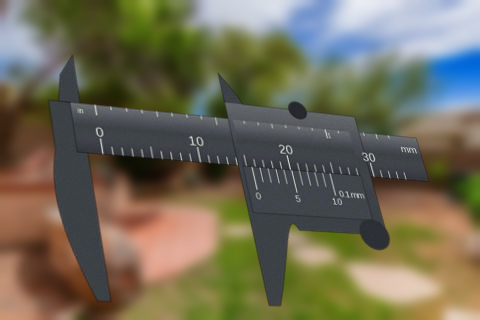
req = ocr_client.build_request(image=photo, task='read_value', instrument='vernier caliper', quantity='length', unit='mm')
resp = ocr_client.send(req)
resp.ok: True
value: 15.6 mm
